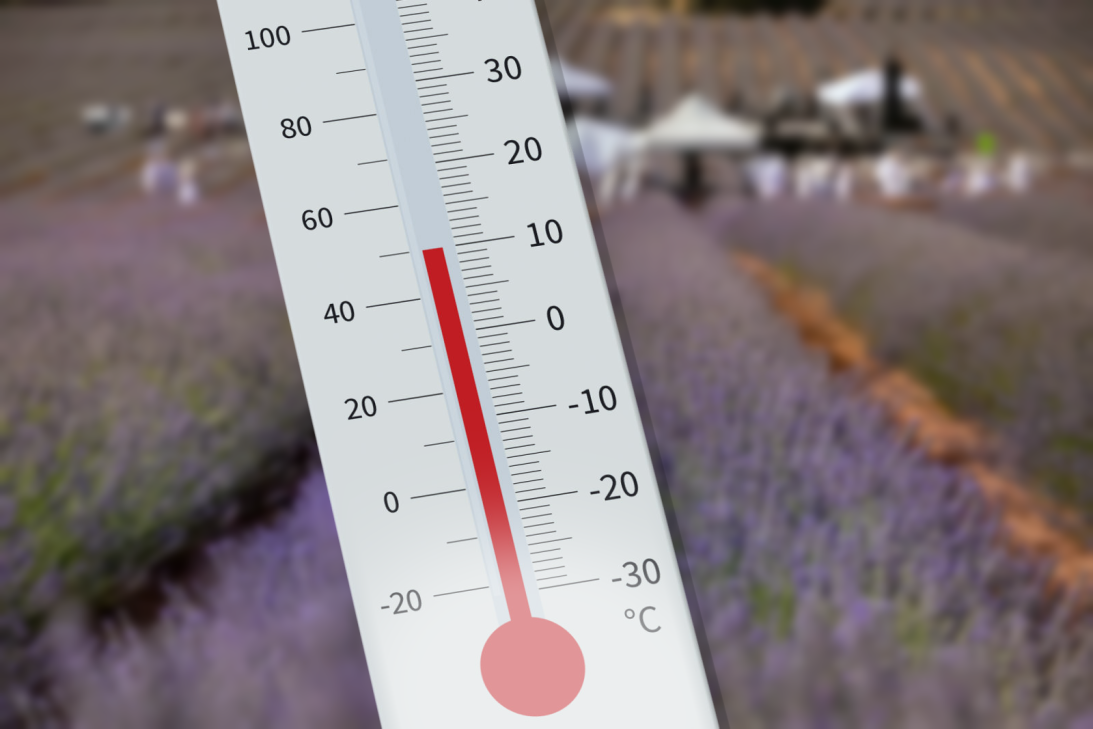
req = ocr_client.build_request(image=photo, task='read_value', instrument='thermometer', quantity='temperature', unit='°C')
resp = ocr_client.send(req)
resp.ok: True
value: 10 °C
